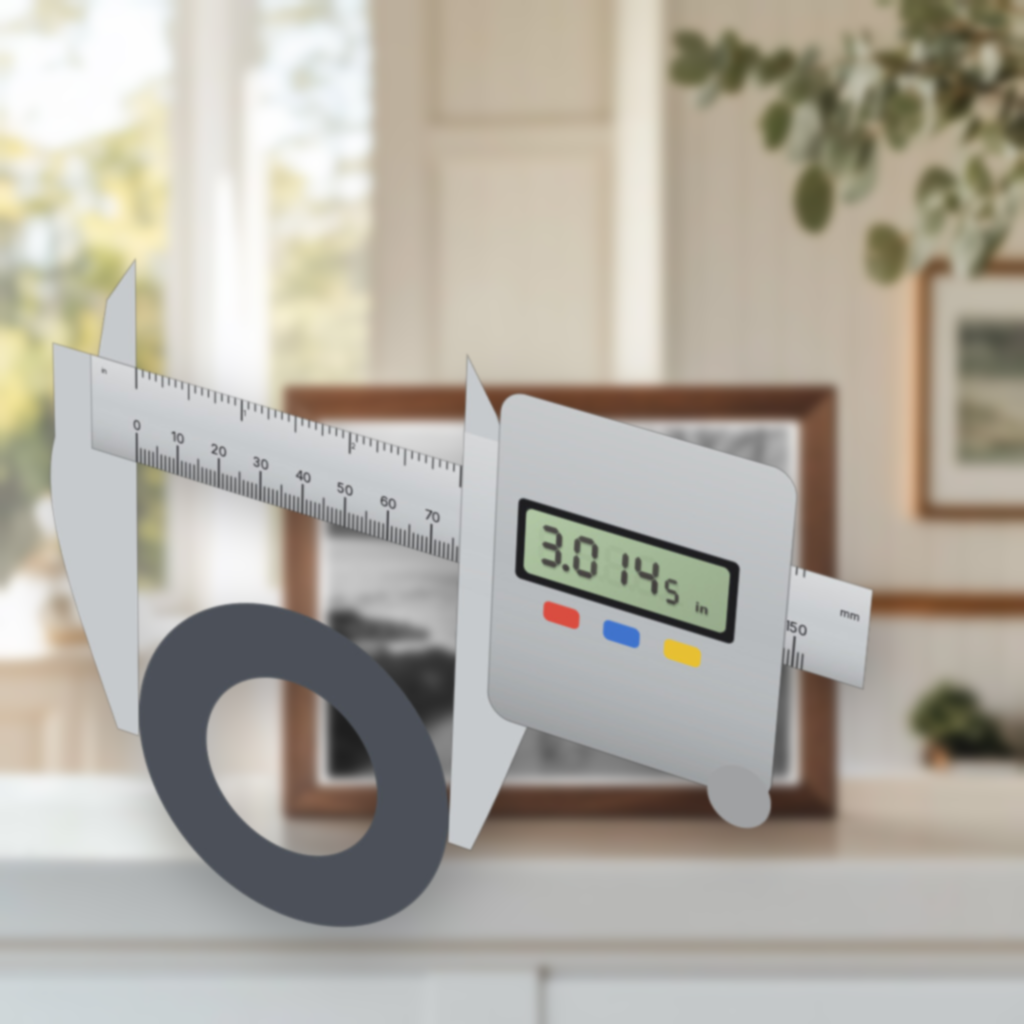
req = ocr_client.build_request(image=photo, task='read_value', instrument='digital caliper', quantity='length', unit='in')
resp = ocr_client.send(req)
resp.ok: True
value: 3.0145 in
